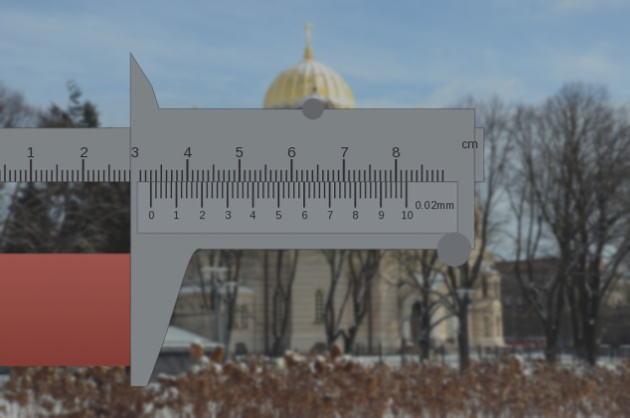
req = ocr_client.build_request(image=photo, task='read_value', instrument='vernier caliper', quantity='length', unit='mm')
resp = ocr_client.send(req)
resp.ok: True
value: 33.0 mm
